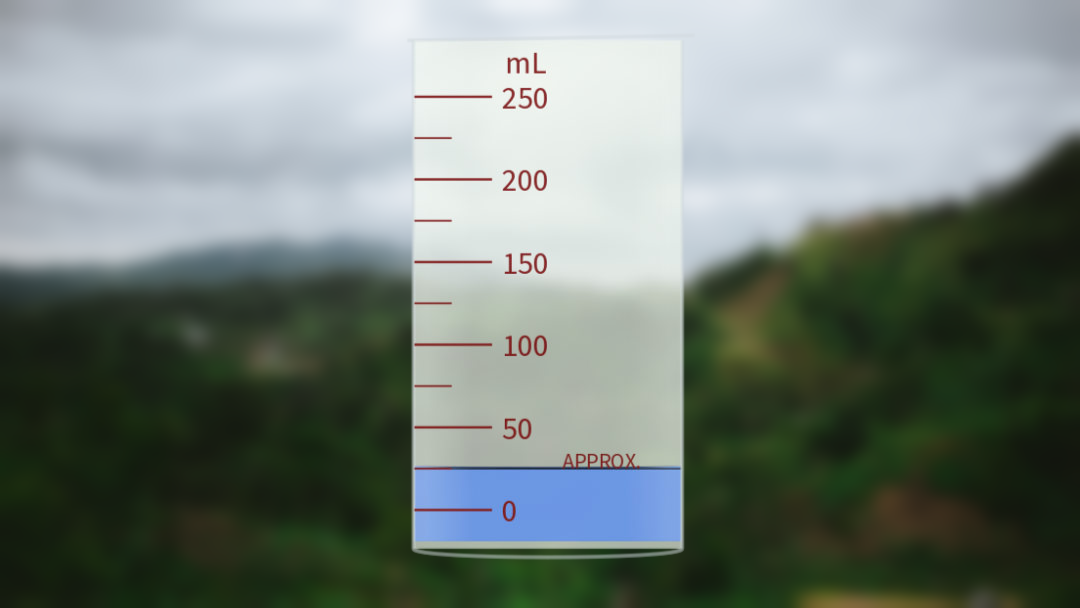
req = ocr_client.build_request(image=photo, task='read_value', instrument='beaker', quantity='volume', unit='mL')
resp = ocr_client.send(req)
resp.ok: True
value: 25 mL
